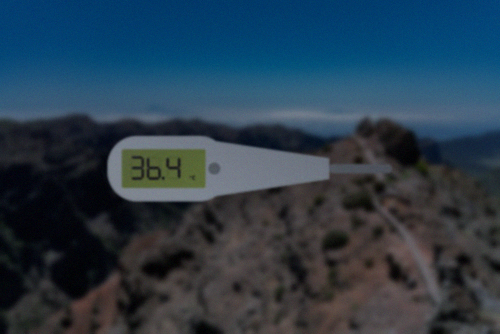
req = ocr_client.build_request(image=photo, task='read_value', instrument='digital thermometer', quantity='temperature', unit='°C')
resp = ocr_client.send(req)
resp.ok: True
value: 36.4 °C
